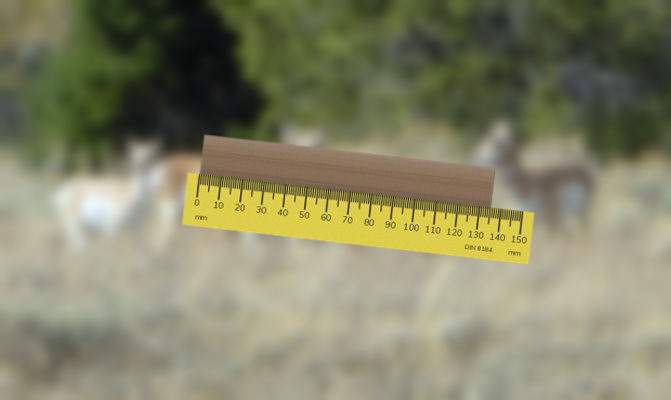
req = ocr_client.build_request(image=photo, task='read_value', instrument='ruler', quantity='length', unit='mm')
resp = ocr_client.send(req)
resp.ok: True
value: 135 mm
